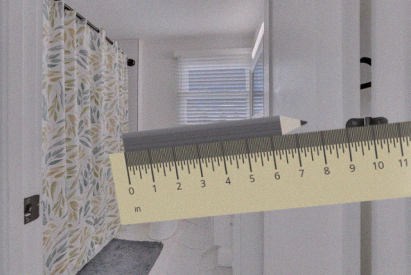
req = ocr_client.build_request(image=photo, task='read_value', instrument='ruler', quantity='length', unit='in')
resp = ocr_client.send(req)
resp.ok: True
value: 7.5 in
